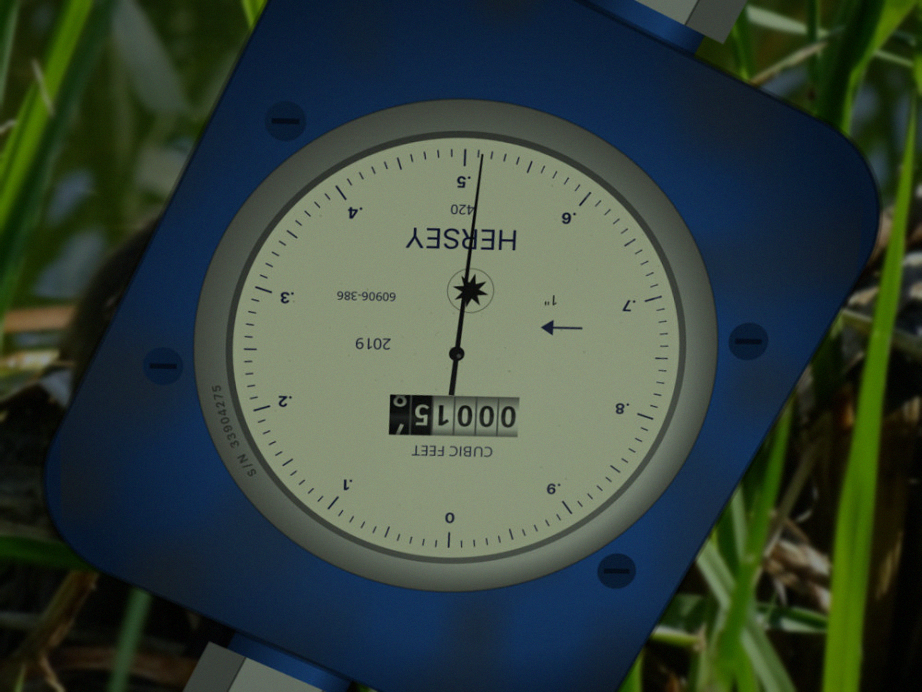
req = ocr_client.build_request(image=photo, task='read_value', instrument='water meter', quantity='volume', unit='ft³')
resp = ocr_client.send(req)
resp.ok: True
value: 157.51 ft³
